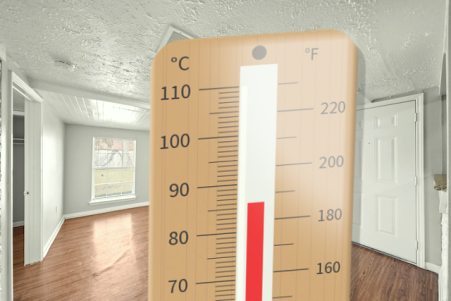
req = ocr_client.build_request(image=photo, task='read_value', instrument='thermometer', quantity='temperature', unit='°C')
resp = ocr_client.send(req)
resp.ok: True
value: 86 °C
